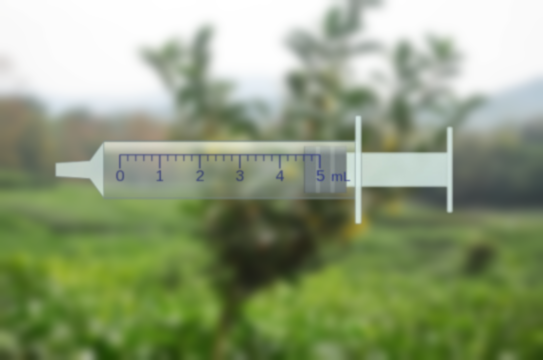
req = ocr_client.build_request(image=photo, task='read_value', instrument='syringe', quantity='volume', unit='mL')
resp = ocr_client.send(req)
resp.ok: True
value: 4.6 mL
